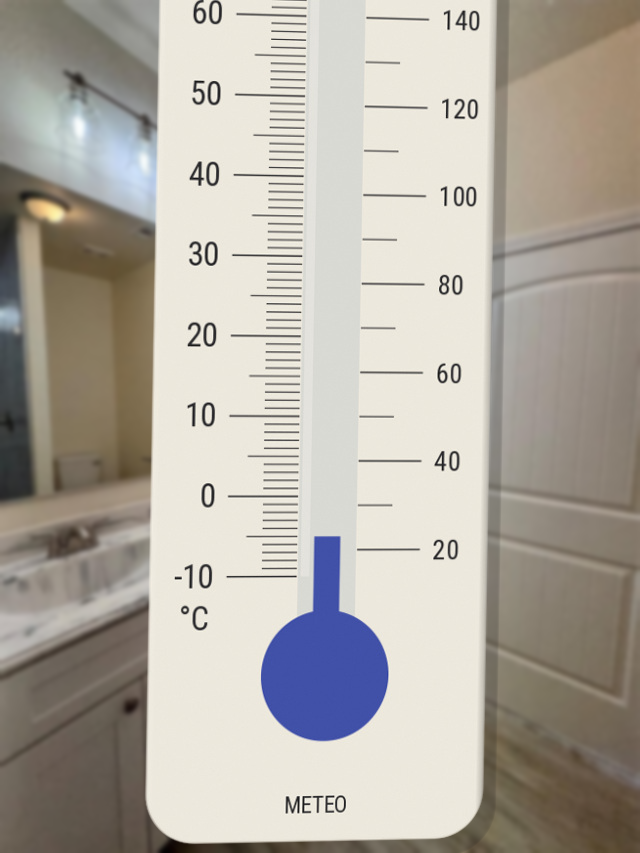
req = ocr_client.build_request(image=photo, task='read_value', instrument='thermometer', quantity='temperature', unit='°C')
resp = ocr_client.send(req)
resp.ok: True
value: -5 °C
